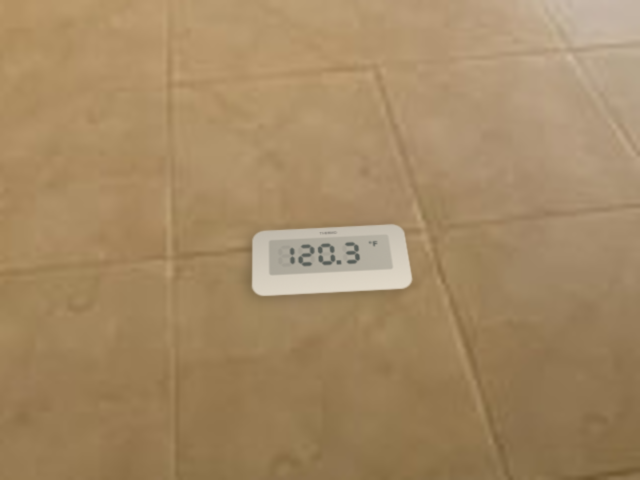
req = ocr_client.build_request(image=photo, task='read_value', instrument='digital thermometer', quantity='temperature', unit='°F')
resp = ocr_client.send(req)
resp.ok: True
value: 120.3 °F
